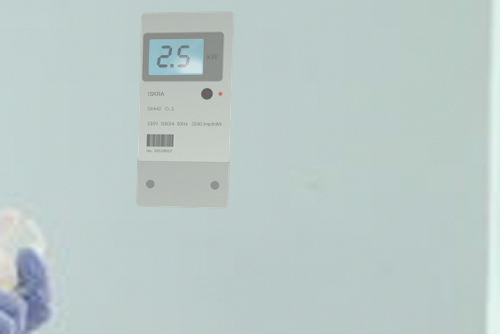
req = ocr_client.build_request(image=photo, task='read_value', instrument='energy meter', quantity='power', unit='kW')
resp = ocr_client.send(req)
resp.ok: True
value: 2.5 kW
